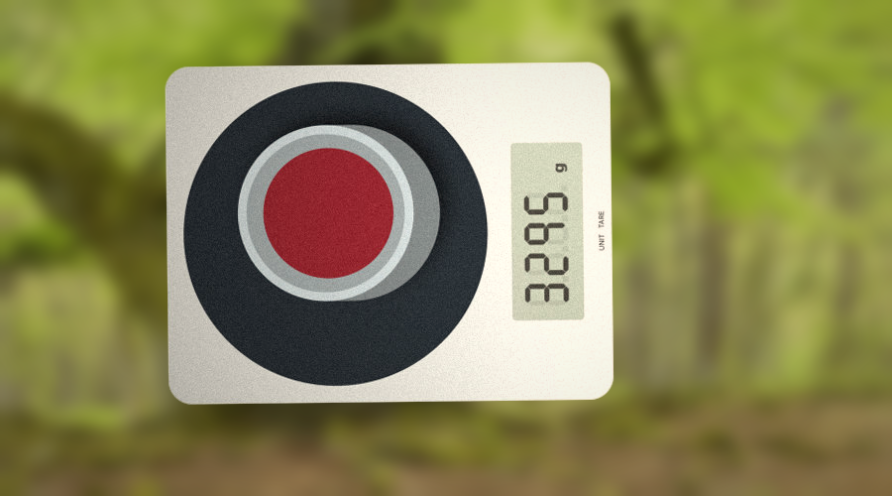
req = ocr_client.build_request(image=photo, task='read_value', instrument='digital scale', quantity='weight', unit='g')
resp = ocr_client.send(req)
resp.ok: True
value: 3295 g
